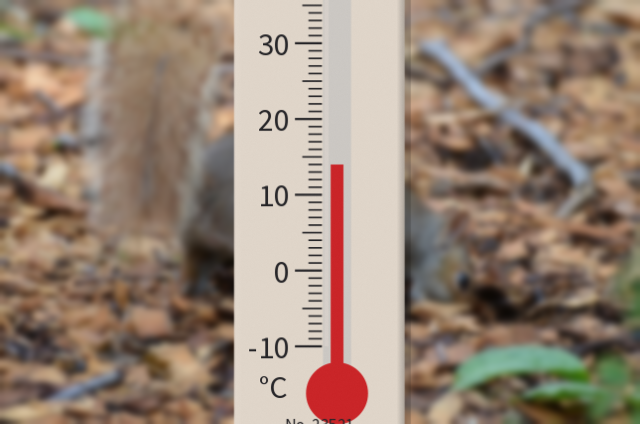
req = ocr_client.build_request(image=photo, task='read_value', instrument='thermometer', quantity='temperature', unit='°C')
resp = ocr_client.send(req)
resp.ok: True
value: 14 °C
